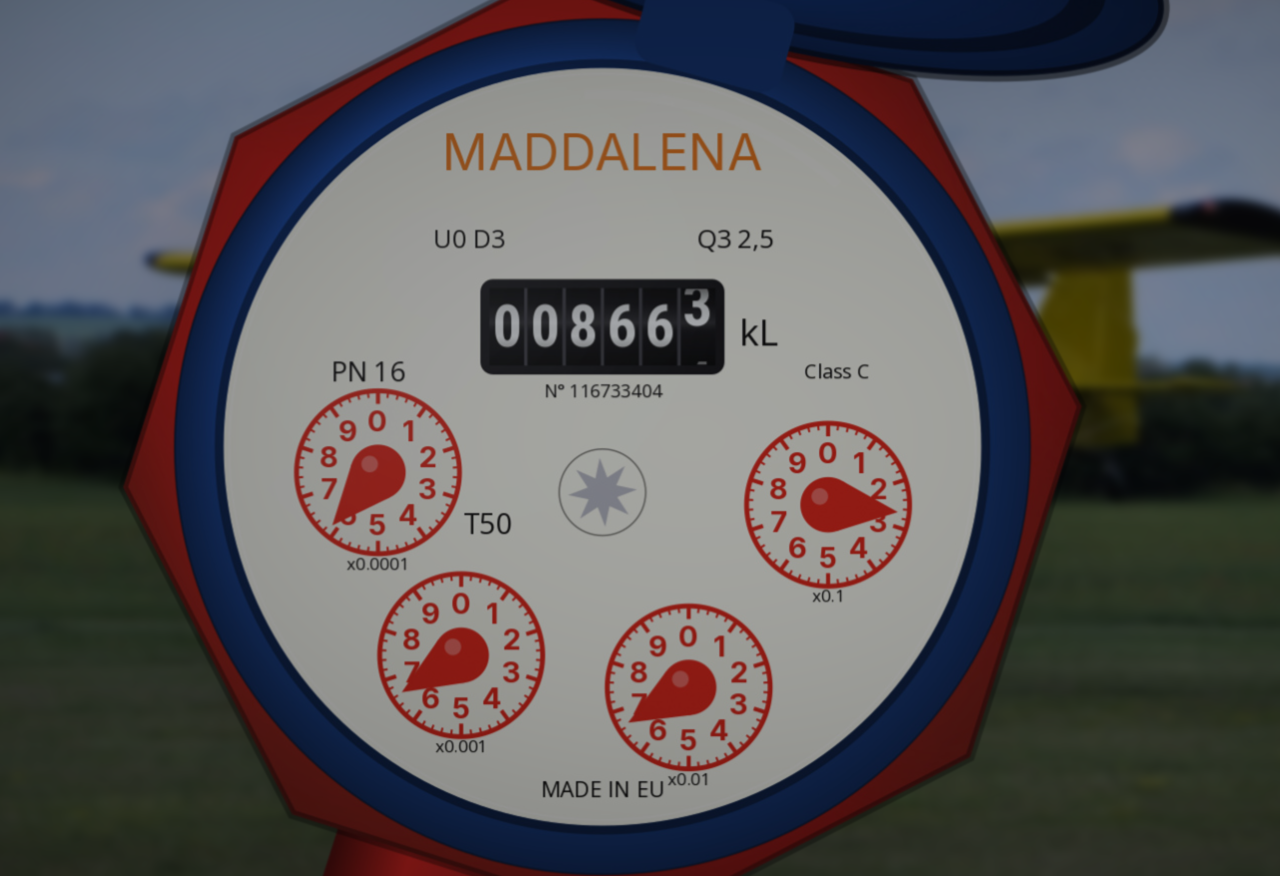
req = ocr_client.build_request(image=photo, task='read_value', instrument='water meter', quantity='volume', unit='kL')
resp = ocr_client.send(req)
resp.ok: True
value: 8663.2666 kL
